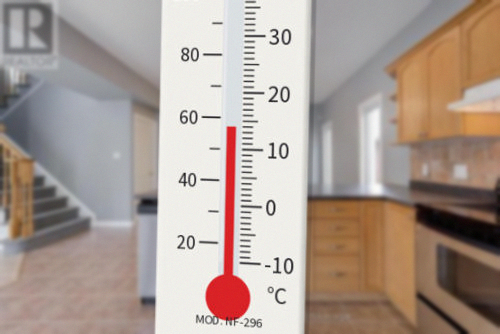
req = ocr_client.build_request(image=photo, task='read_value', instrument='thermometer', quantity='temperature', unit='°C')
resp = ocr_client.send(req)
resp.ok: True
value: 14 °C
